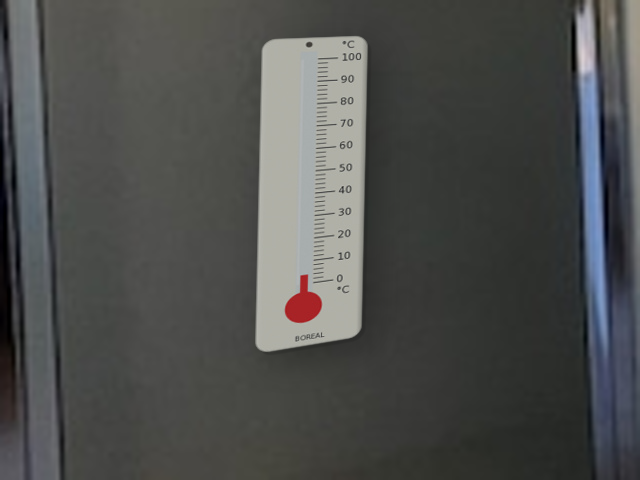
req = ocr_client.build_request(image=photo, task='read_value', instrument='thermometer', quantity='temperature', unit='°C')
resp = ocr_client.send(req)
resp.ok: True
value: 4 °C
